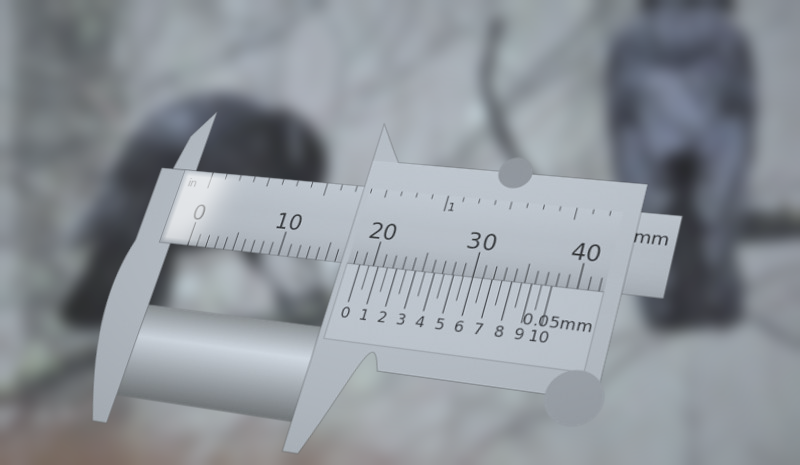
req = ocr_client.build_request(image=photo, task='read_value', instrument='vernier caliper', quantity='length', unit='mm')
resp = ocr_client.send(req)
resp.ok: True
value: 18.6 mm
